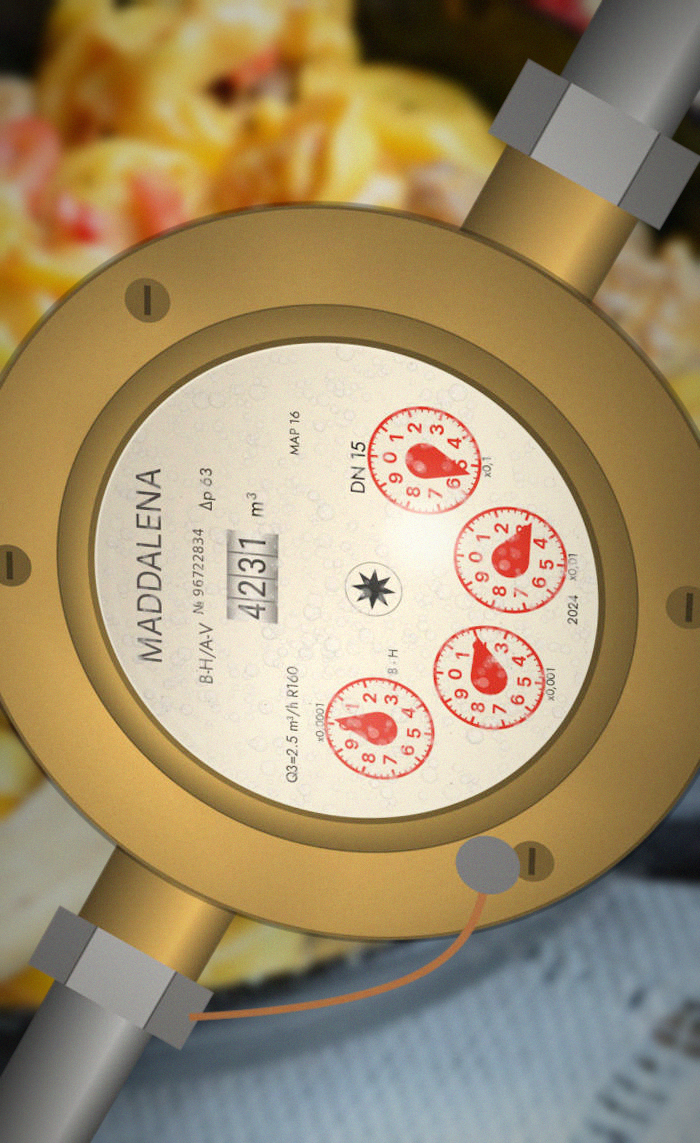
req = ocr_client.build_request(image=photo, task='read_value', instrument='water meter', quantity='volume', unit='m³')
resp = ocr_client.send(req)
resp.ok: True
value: 4231.5320 m³
